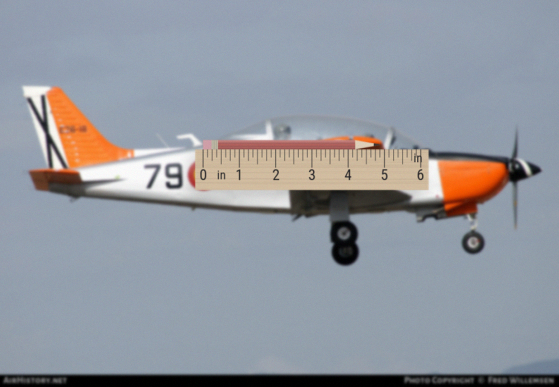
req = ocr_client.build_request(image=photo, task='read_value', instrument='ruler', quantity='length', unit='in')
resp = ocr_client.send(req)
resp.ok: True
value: 4.875 in
